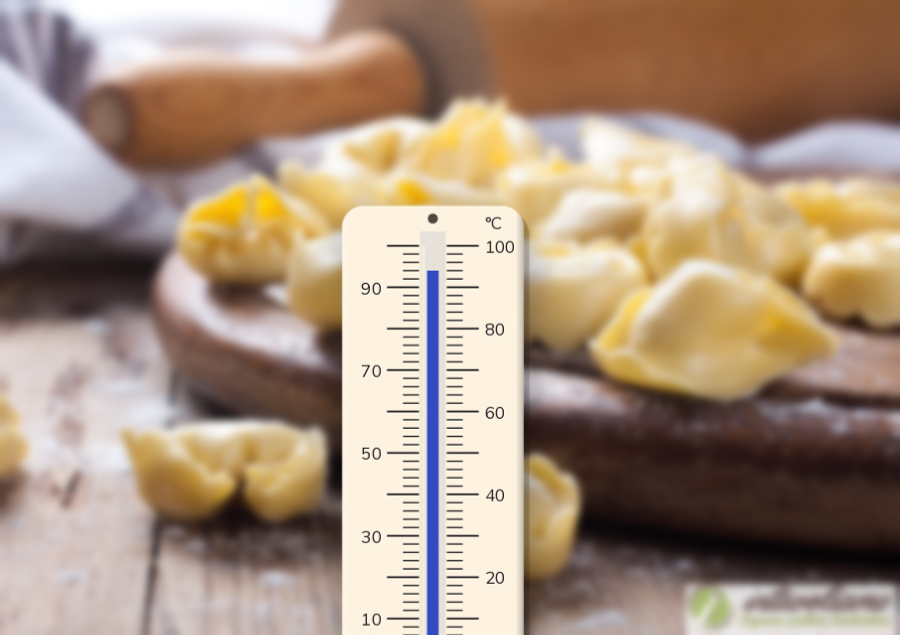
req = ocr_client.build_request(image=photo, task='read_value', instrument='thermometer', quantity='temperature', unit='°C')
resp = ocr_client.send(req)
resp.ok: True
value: 94 °C
